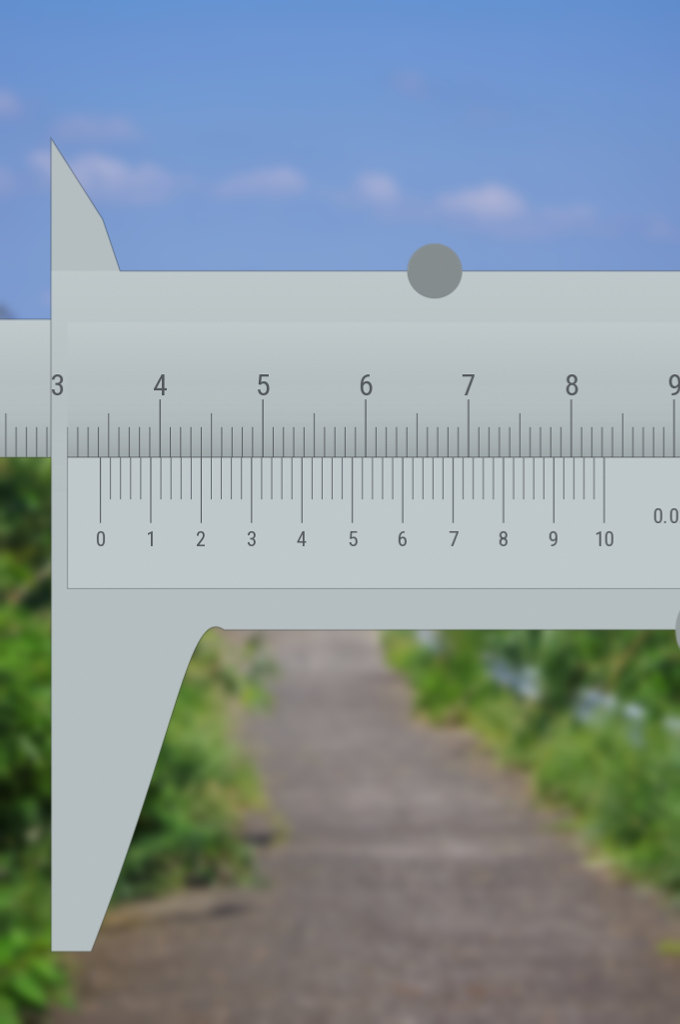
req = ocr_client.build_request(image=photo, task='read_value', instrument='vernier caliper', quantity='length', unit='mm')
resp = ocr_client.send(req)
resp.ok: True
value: 34.2 mm
